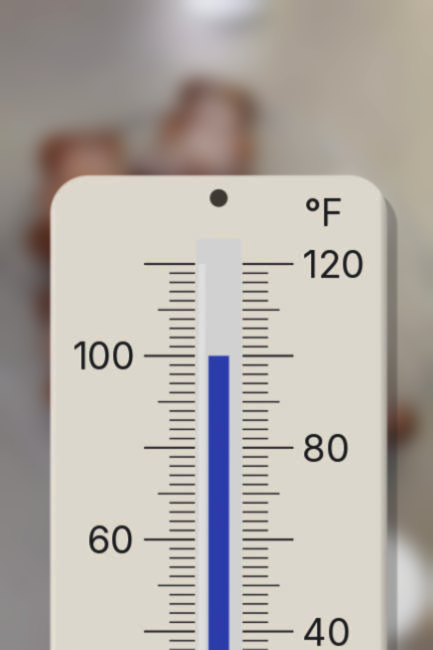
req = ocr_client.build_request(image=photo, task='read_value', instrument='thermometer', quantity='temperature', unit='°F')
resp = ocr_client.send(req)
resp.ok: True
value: 100 °F
